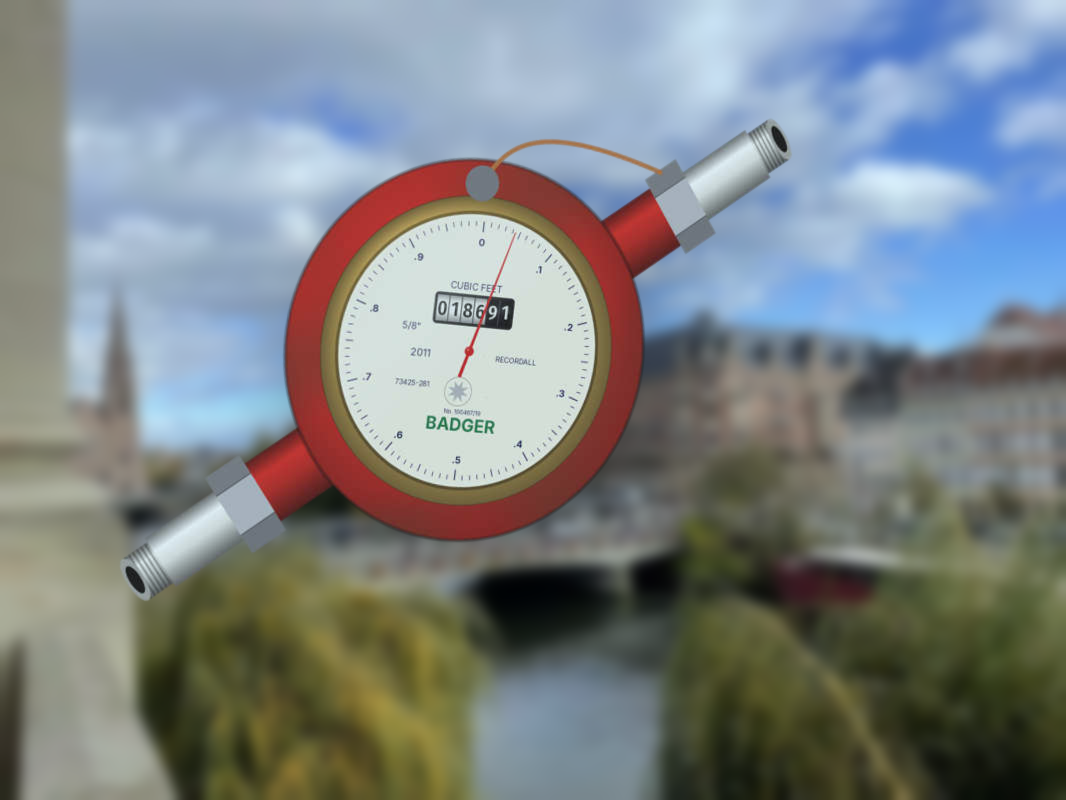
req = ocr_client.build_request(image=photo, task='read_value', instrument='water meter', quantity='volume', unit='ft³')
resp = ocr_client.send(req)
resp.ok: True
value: 18691.04 ft³
